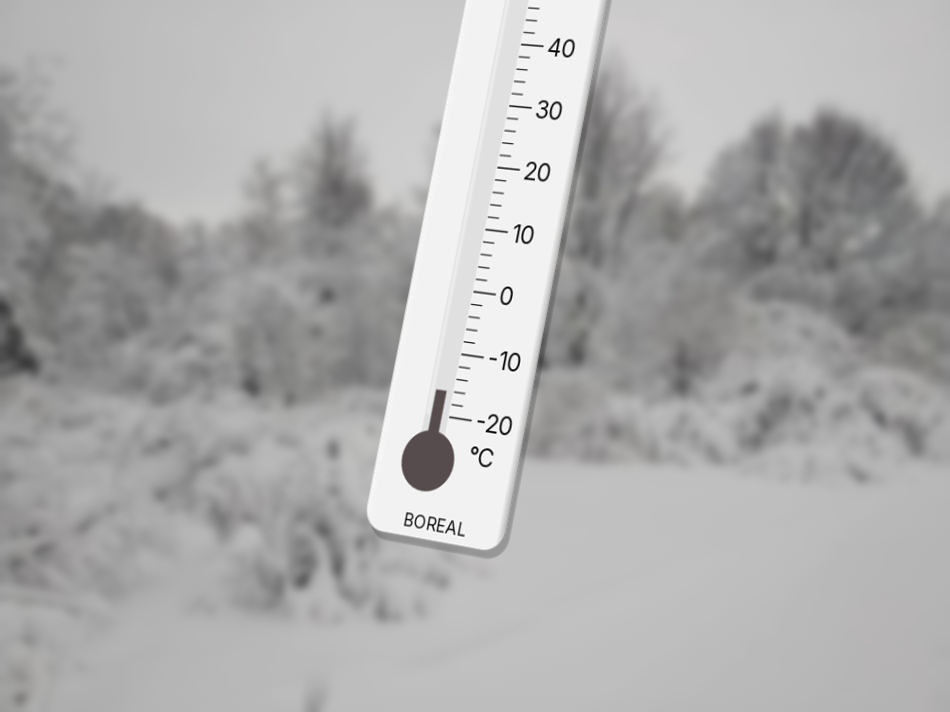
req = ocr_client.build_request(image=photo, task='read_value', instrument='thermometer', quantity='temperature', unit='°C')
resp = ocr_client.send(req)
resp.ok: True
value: -16 °C
